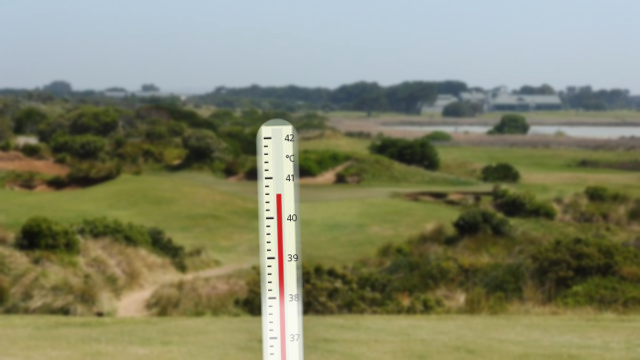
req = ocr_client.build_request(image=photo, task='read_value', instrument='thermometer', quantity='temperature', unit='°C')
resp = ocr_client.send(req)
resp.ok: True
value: 40.6 °C
